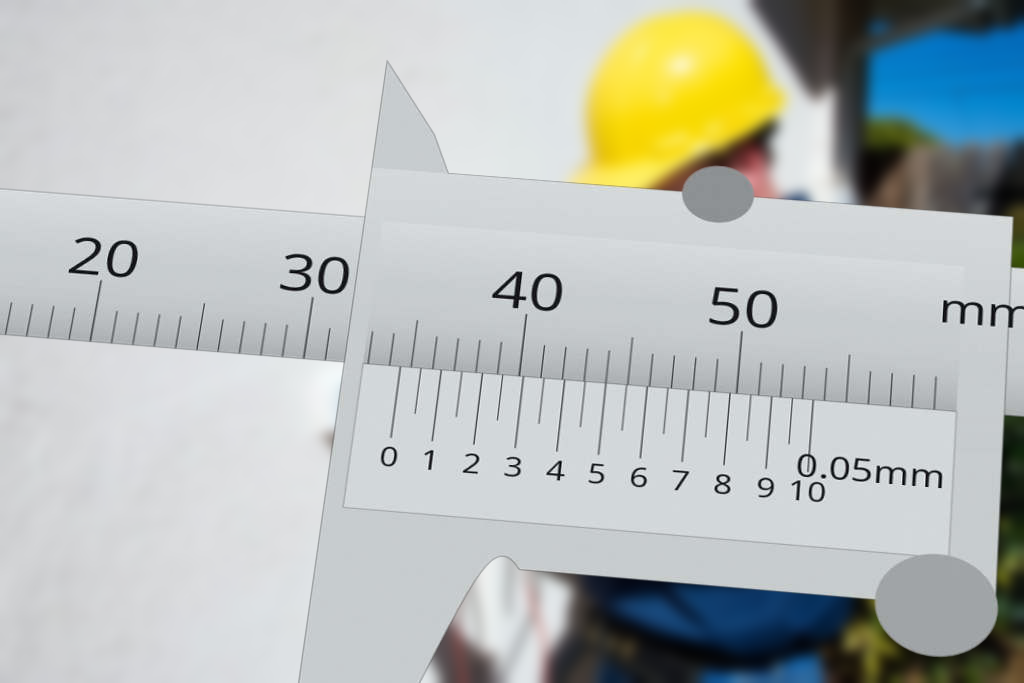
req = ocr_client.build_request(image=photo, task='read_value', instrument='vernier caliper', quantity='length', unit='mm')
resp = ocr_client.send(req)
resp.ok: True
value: 34.5 mm
